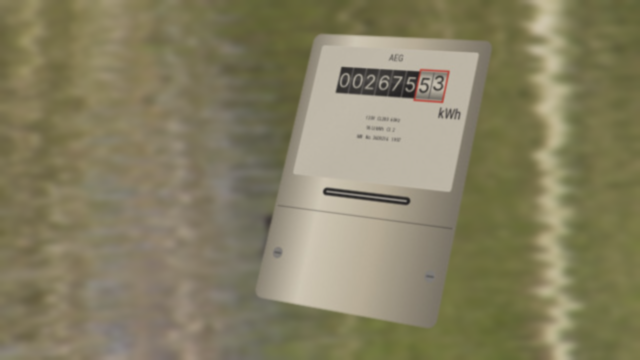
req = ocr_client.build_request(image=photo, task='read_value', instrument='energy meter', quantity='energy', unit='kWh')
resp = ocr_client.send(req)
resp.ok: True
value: 2675.53 kWh
